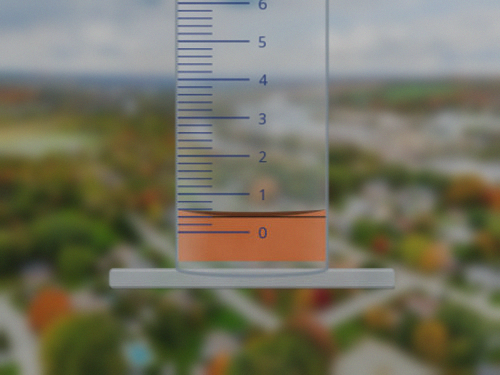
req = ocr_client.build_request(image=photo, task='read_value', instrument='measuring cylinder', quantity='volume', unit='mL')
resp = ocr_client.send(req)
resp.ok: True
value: 0.4 mL
